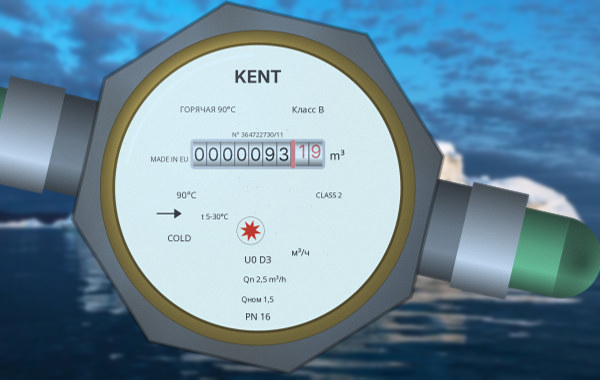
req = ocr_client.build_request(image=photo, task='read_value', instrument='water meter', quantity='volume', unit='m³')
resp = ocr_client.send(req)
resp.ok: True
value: 93.19 m³
